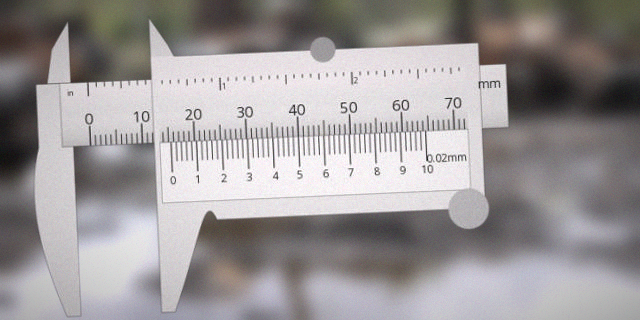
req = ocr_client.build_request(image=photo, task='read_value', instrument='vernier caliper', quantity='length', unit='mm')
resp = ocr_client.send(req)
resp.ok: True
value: 15.5 mm
